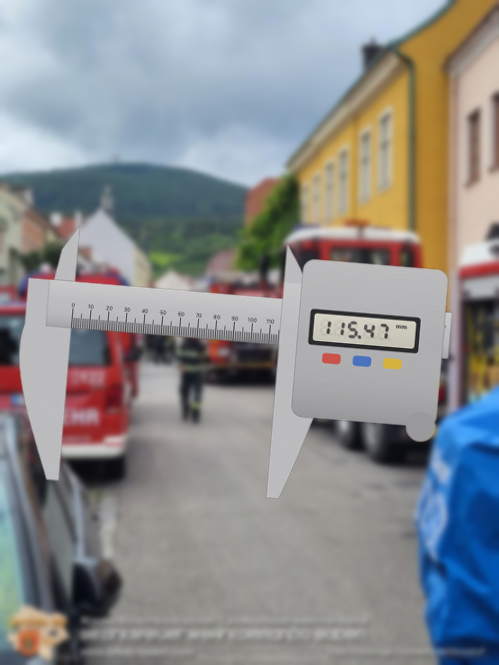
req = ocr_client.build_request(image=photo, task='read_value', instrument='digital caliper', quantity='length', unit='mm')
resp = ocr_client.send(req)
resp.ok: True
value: 115.47 mm
